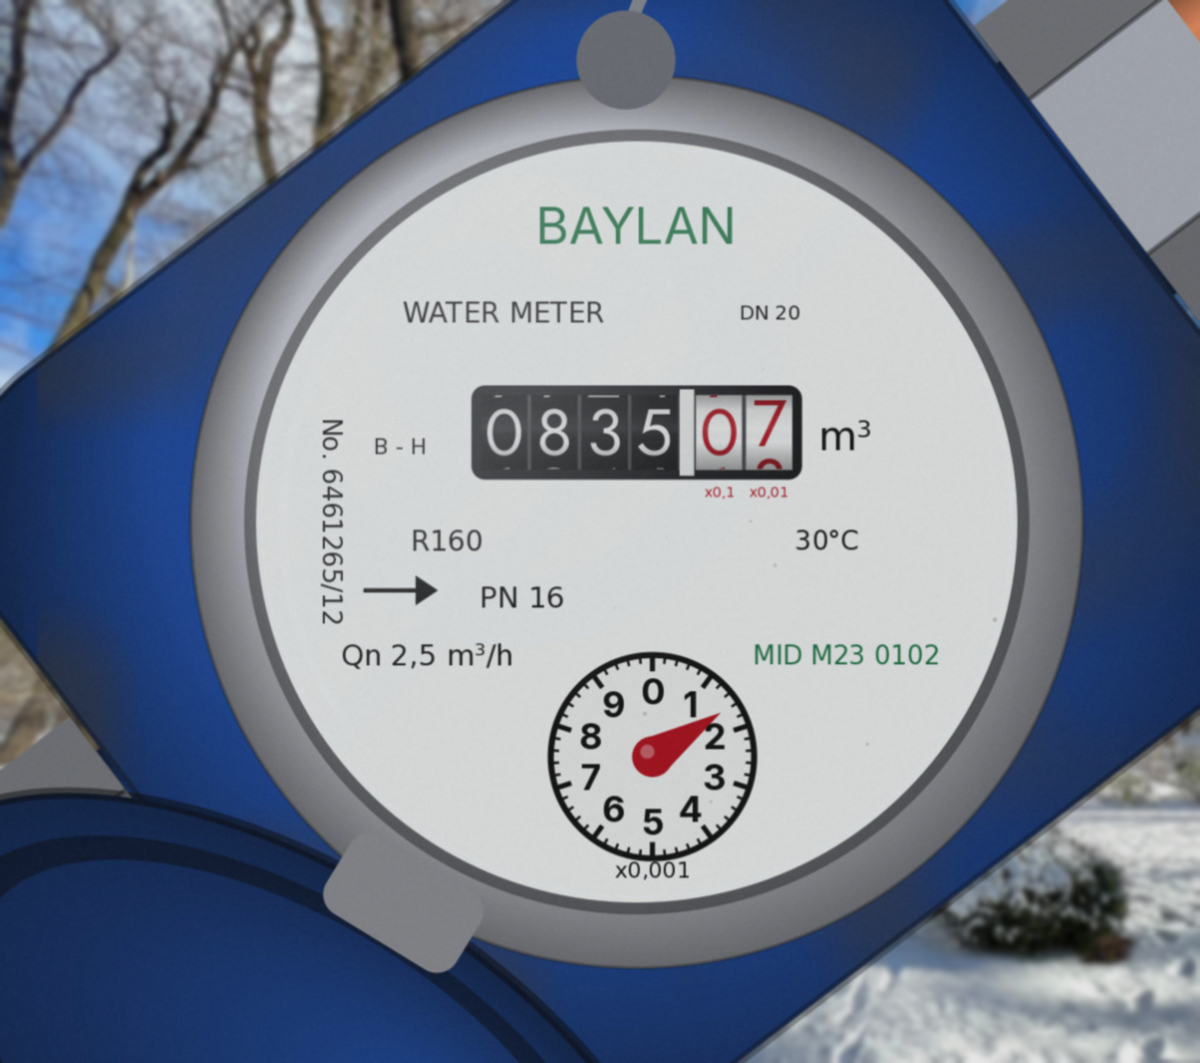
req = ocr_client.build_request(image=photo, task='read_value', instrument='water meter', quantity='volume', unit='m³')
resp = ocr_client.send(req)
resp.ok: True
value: 835.071 m³
